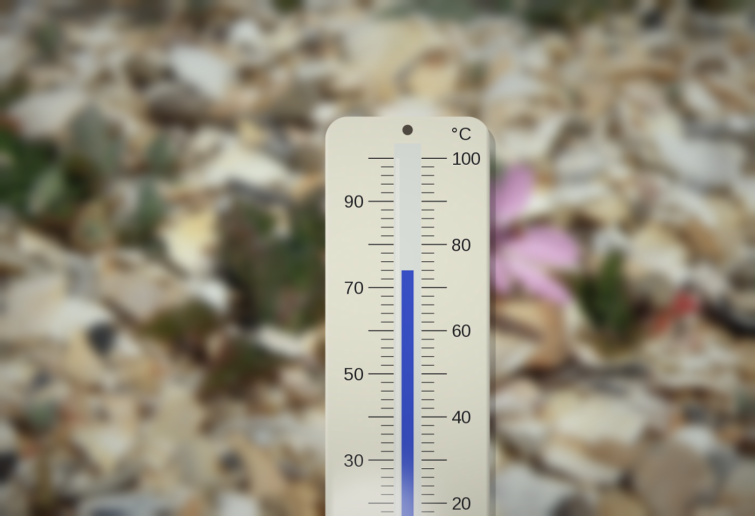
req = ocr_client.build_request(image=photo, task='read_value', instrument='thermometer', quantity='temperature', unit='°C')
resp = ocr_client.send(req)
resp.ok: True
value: 74 °C
